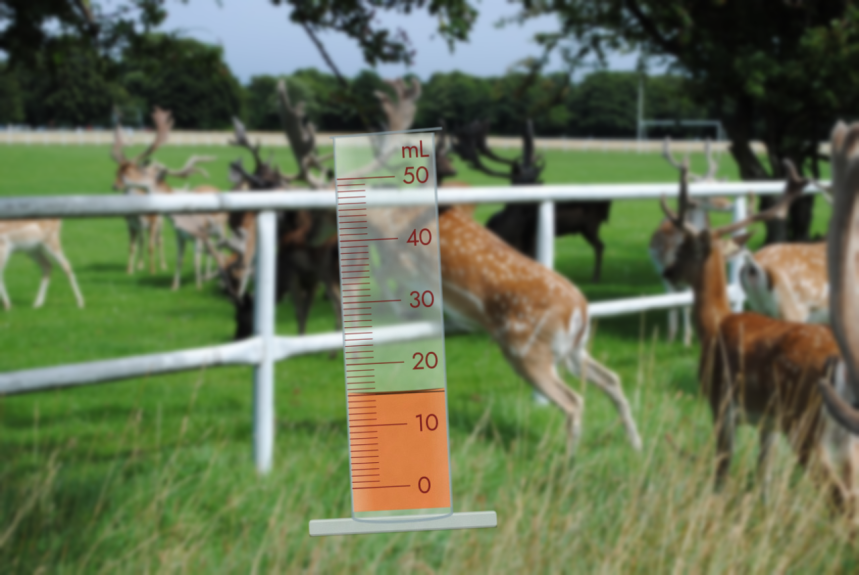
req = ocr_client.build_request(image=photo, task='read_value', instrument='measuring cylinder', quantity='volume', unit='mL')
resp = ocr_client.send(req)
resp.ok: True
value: 15 mL
